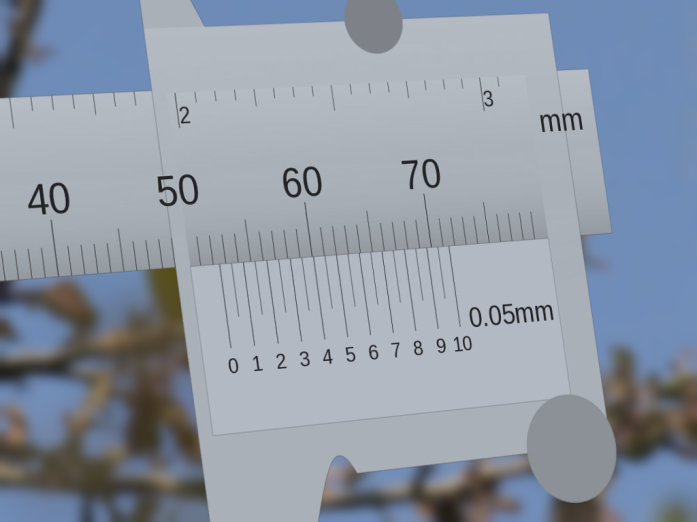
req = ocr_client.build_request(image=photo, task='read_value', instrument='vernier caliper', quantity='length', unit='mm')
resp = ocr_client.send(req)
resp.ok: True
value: 52.5 mm
